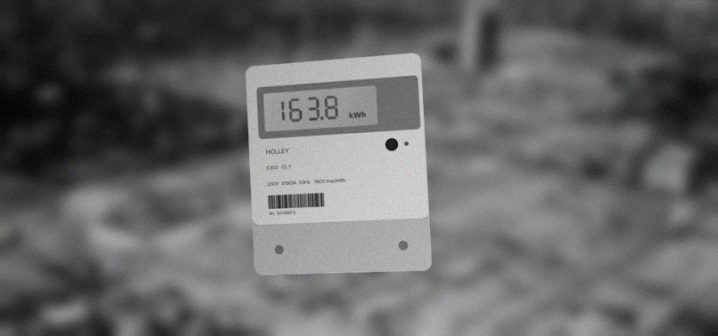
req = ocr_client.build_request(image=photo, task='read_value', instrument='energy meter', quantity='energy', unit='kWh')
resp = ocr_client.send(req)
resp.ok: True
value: 163.8 kWh
